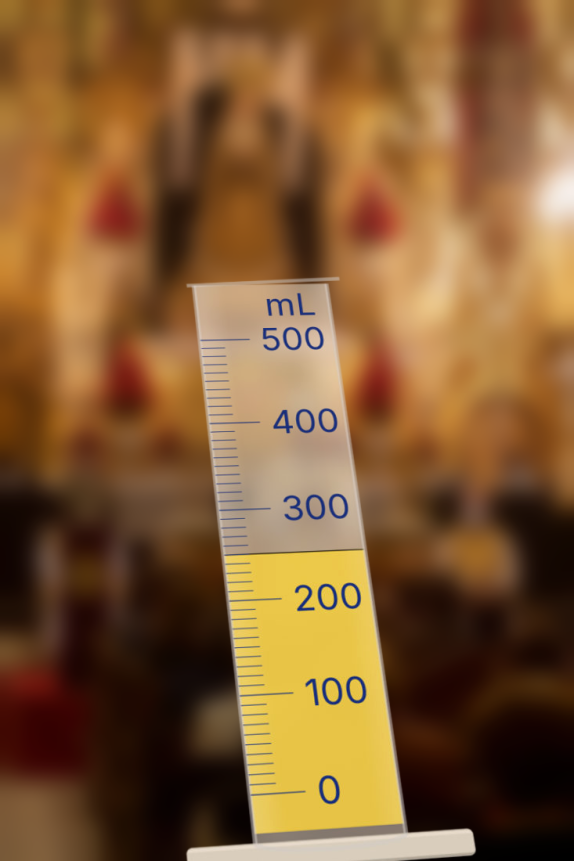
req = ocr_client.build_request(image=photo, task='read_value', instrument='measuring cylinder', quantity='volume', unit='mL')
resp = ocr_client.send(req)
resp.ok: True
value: 250 mL
